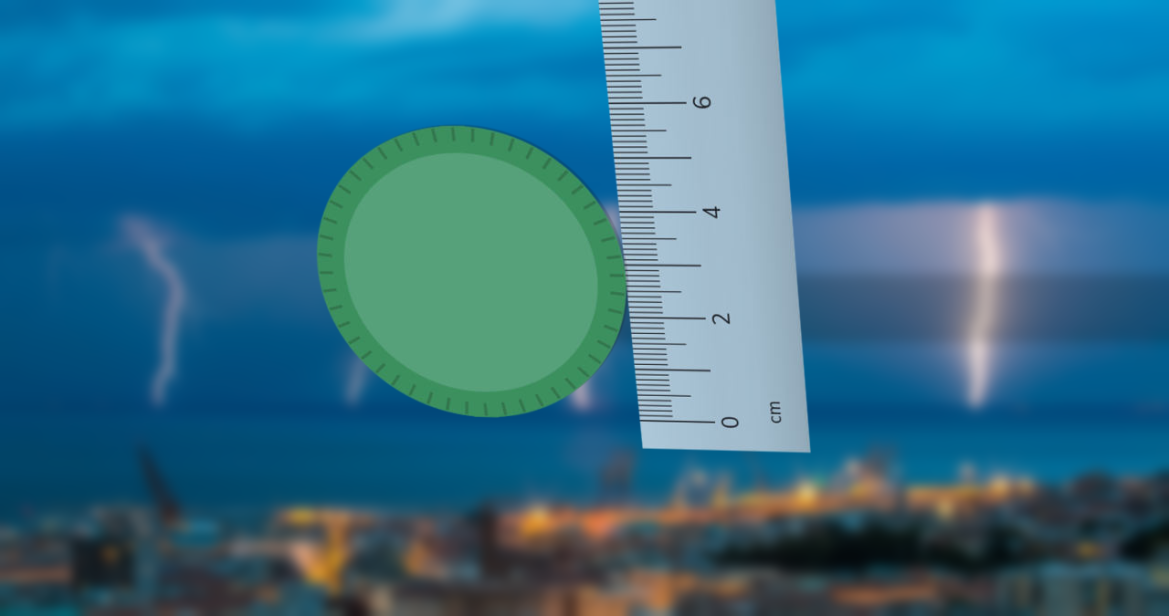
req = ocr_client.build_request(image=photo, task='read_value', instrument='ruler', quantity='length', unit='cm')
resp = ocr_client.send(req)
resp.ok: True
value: 5.6 cm
